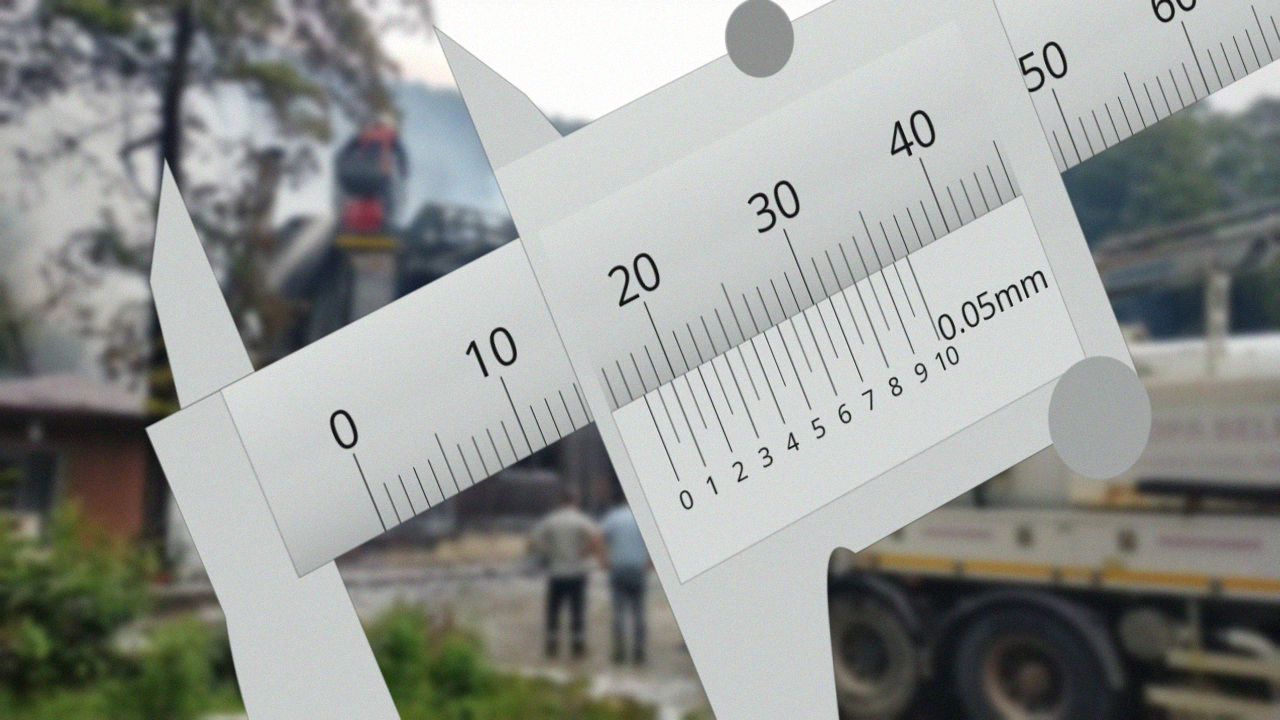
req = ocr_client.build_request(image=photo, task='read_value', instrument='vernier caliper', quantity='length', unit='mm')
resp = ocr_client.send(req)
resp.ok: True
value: 17.8 mm
